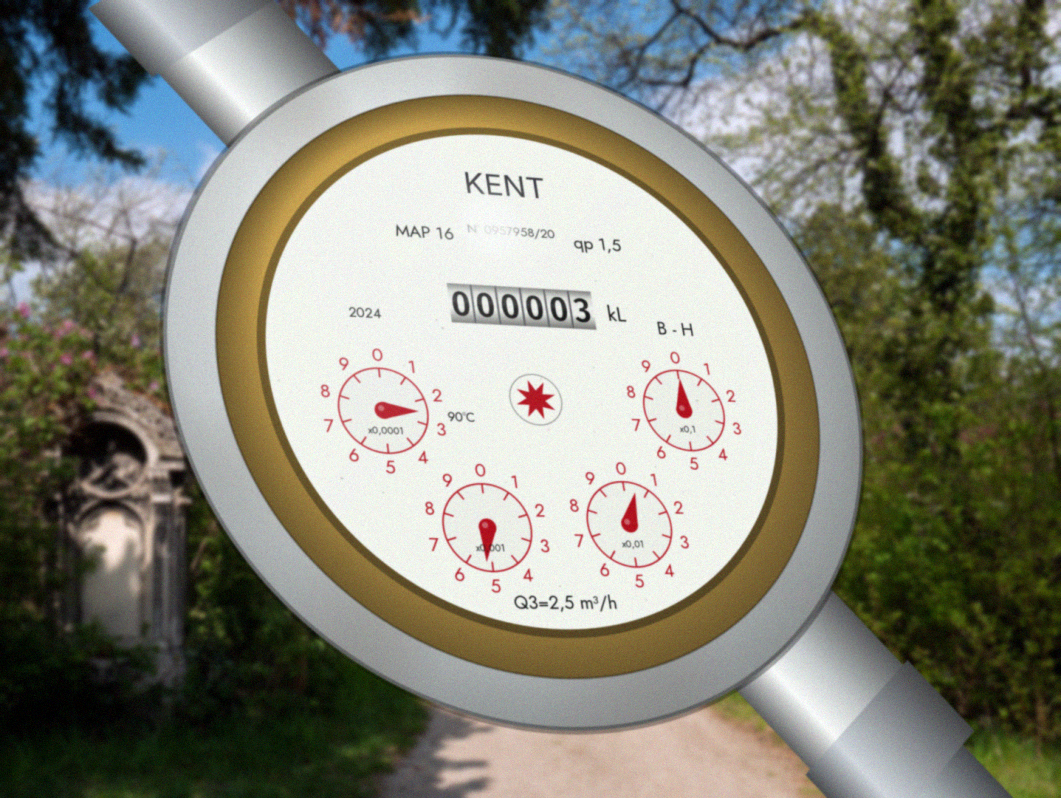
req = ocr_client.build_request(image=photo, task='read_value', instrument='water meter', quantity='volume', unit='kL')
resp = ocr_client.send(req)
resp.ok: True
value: 3.0052 kL
